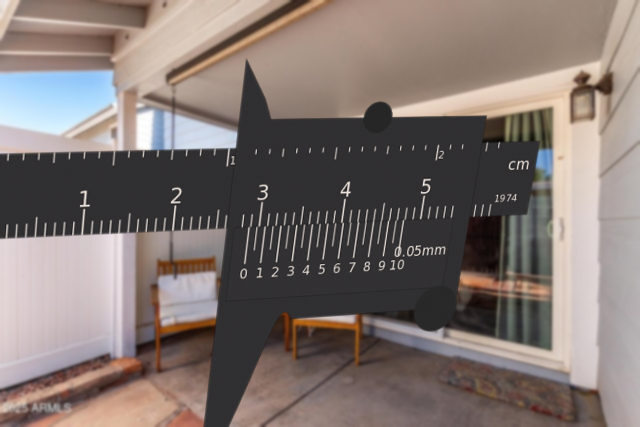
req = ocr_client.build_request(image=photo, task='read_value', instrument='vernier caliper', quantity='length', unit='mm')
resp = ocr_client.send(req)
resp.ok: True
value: 28.8 mm
